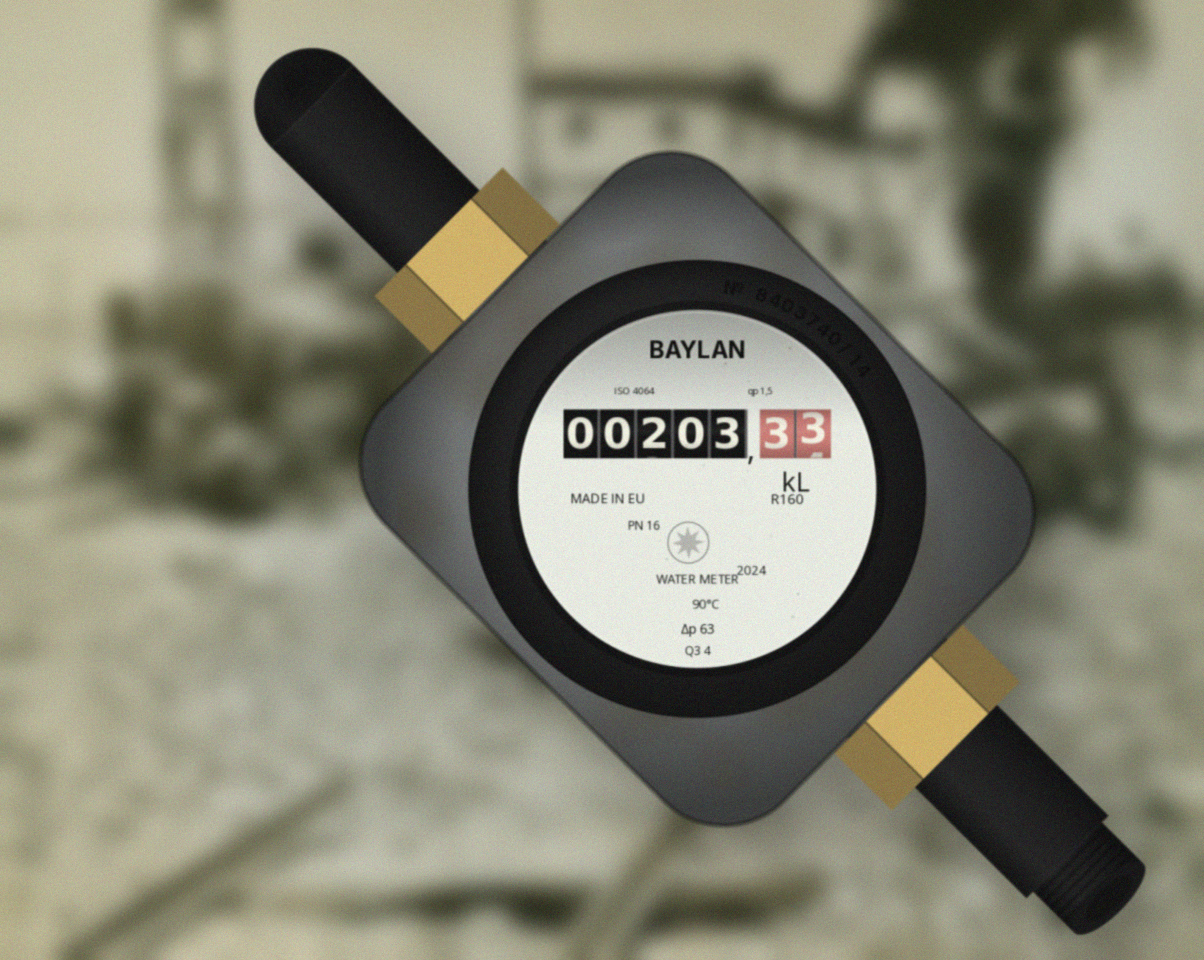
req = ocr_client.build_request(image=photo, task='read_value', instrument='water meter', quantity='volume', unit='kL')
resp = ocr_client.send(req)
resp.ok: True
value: 203.33 kL
